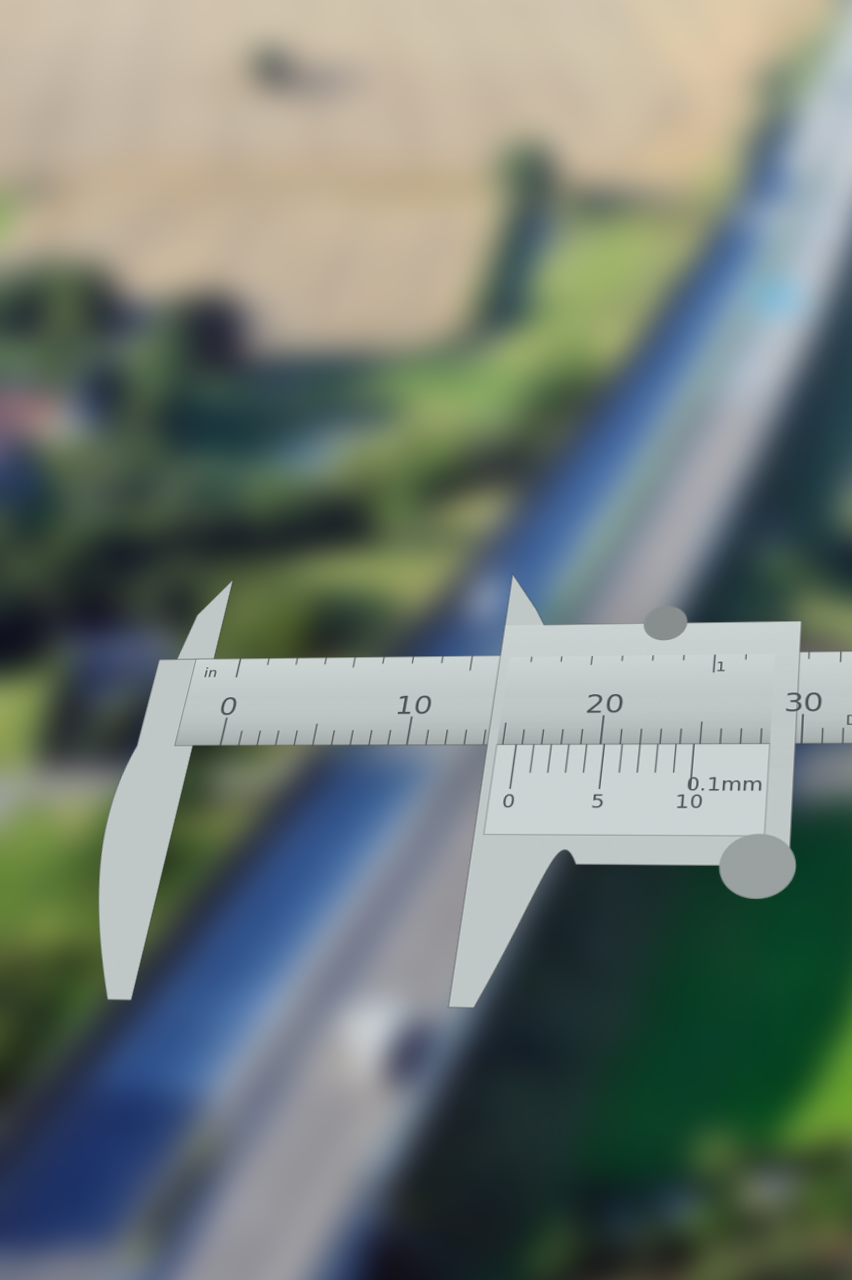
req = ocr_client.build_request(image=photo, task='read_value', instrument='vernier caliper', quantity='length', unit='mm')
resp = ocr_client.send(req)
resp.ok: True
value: 15.7 mm
